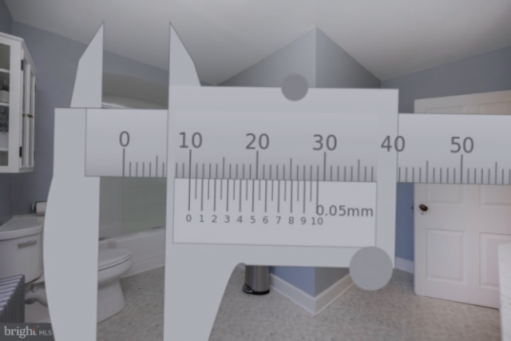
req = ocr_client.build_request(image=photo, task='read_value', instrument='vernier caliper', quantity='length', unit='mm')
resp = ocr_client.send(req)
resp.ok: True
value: 10.0 mm
